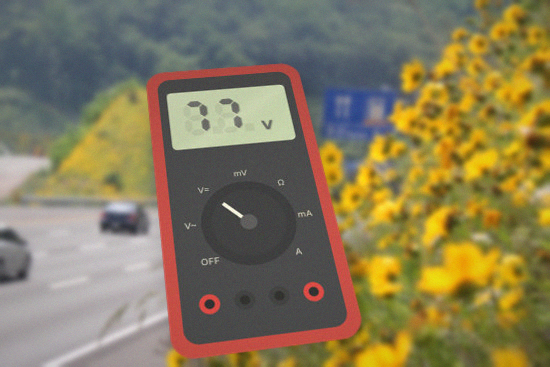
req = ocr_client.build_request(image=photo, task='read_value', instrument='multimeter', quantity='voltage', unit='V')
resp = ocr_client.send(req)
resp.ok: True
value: 77 V
